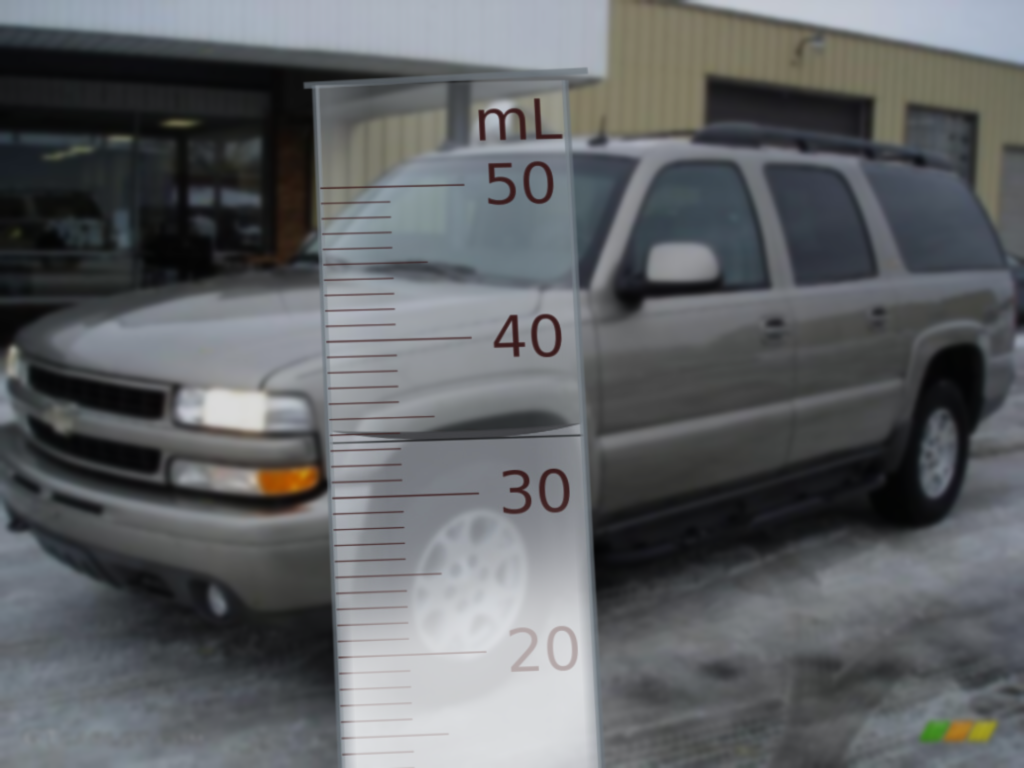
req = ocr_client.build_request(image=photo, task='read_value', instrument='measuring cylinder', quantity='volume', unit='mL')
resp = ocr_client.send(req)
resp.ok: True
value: 33.5 mL
